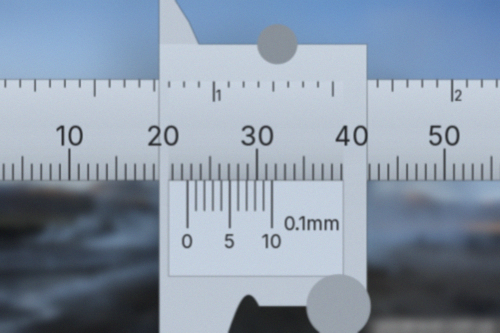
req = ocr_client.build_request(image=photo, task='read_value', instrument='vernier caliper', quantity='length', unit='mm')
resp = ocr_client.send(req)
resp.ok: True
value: 22.6 mm
